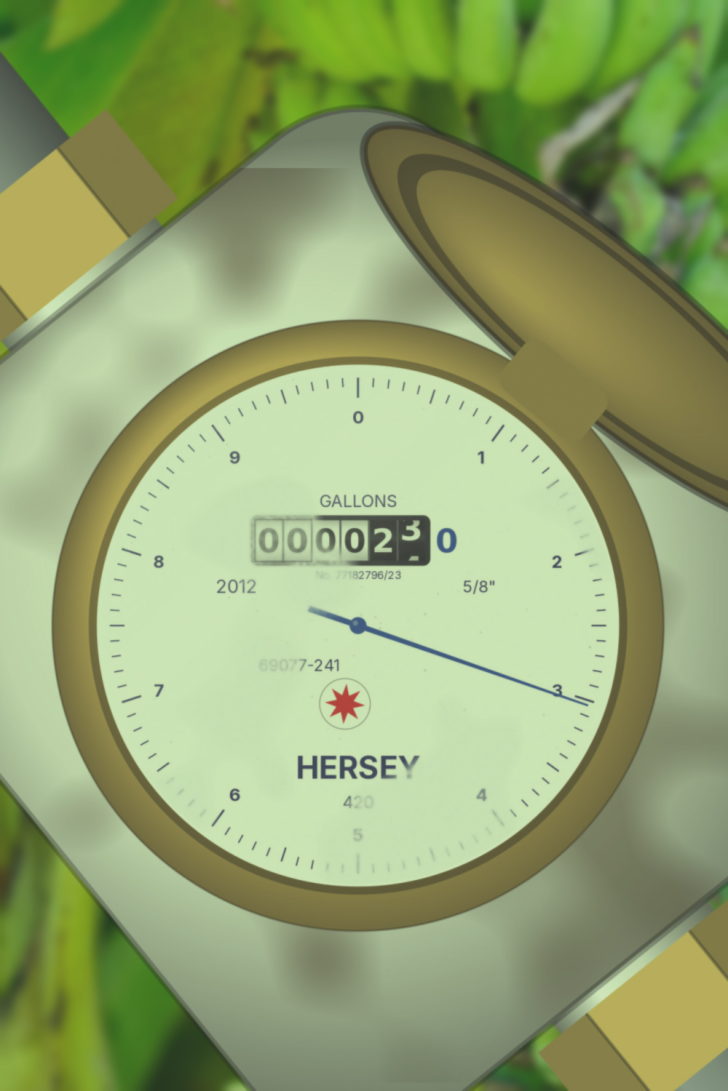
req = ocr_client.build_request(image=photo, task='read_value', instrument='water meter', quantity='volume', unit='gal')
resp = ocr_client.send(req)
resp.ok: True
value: 233.0 gal
